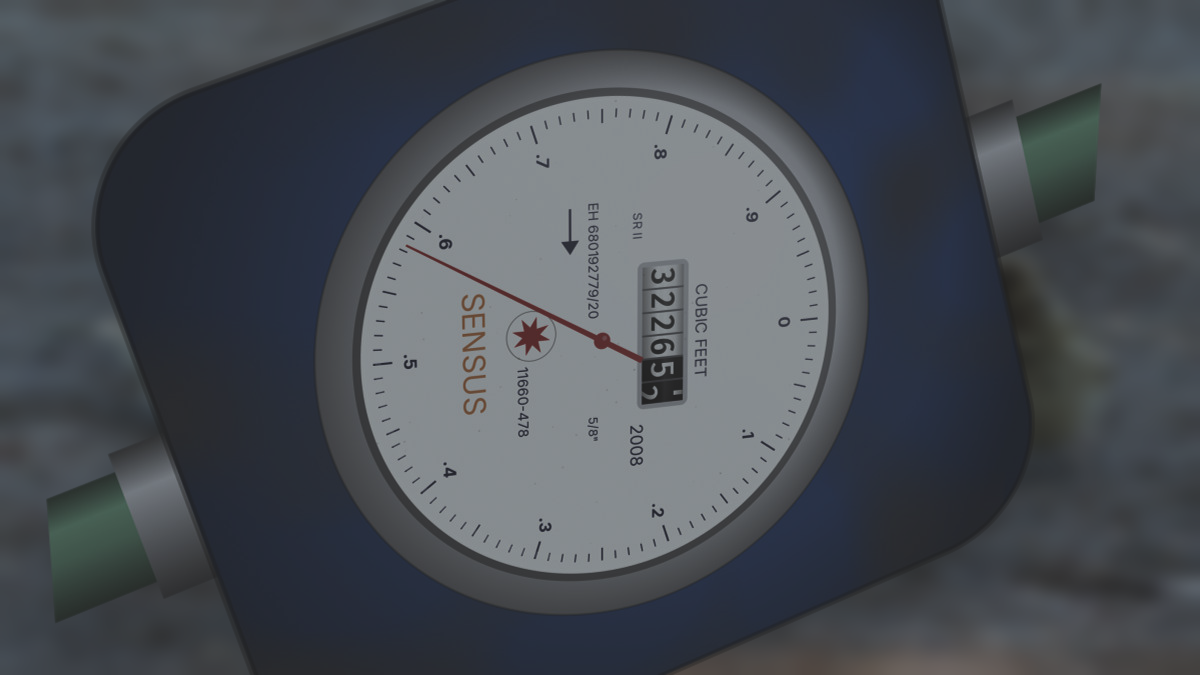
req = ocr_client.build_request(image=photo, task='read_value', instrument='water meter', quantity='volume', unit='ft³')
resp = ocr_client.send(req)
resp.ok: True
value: 322651.58 ft³
